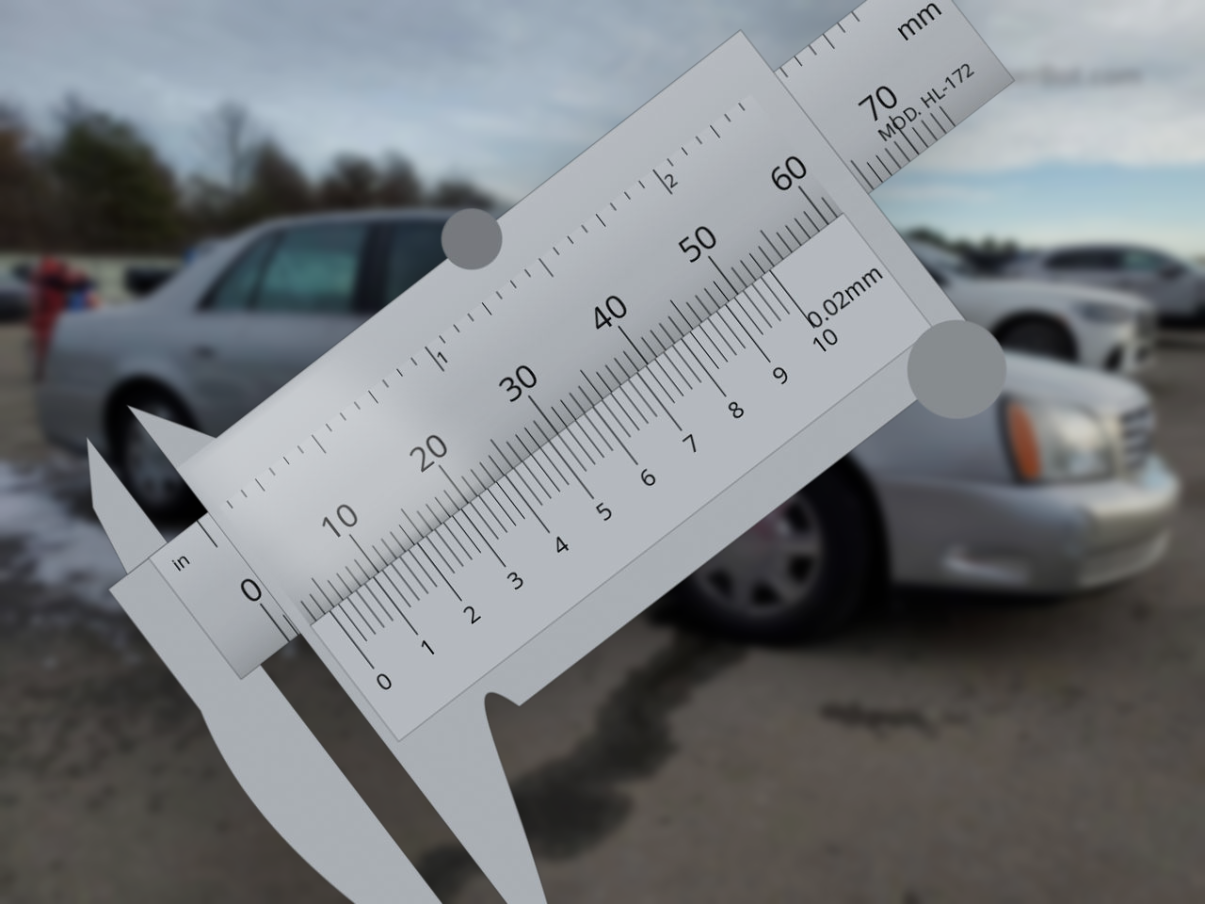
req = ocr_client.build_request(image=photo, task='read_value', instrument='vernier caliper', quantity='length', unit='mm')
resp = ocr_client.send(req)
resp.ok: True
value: 4.5 mm
